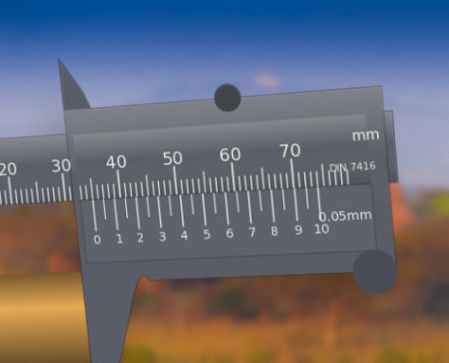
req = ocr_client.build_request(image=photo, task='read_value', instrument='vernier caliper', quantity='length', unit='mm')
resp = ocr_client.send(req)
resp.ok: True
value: 35.0 mm
